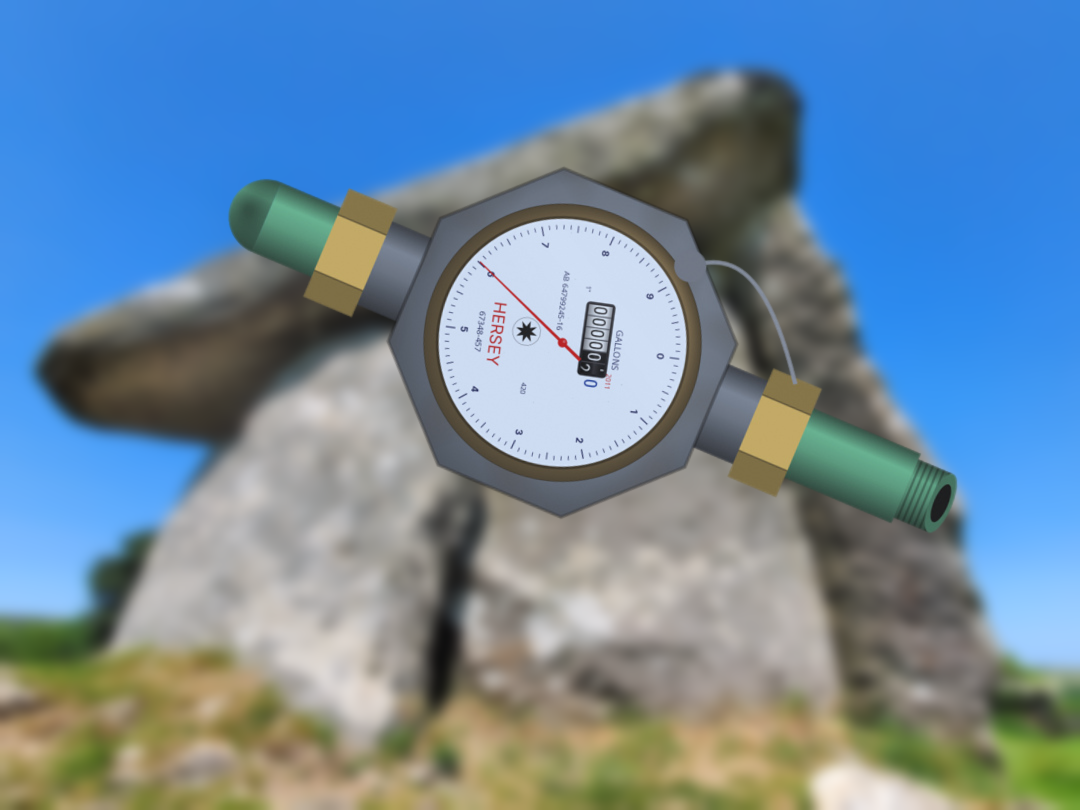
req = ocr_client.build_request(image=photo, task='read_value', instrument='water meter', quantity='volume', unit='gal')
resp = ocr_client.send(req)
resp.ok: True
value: 16.0 gal
